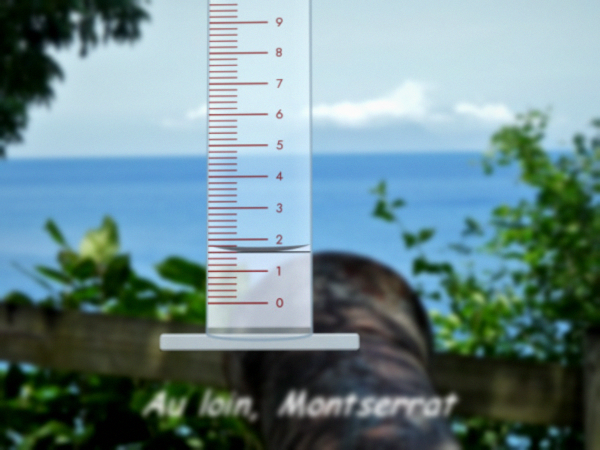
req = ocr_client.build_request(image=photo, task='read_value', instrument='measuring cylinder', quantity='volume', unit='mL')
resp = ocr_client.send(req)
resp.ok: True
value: 1.6 mL
